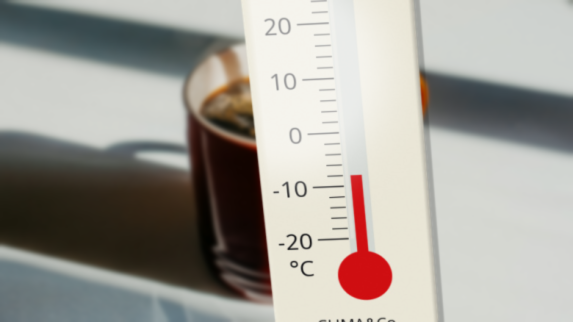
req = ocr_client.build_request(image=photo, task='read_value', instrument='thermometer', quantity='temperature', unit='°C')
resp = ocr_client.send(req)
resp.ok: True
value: -8 °C
